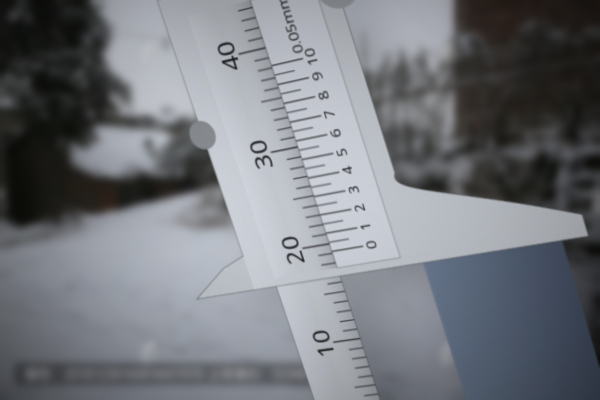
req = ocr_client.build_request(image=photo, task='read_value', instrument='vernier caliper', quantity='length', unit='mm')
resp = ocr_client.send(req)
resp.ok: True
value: 19.2 mm
